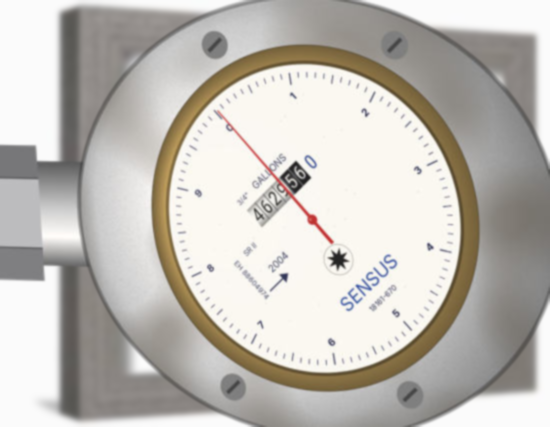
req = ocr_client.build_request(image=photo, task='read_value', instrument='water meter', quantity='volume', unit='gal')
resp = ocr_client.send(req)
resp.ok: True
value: 4629560.0 gal
